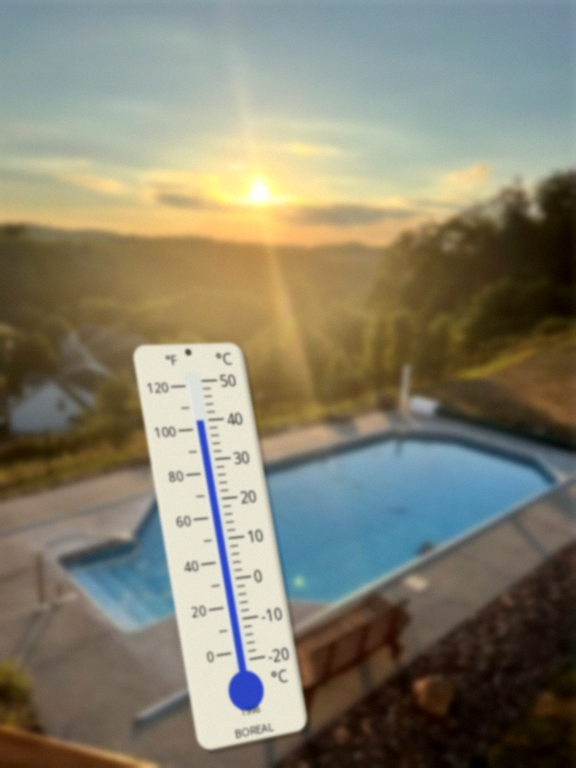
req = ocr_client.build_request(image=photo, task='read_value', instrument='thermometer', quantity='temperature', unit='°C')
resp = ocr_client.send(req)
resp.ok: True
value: 40 °C
